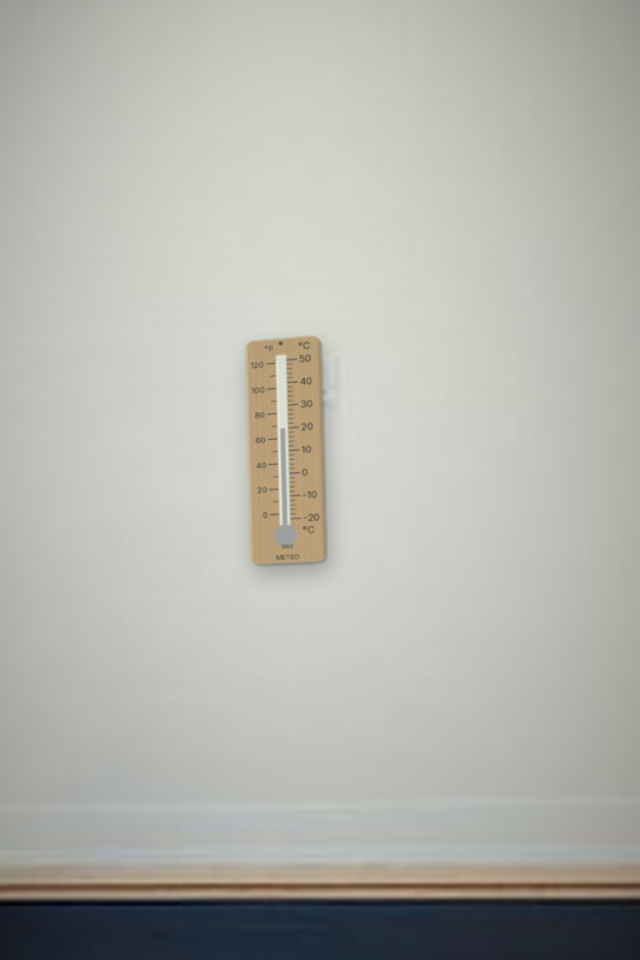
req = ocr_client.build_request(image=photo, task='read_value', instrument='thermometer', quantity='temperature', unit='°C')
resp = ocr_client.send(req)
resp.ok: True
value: 20 °C
